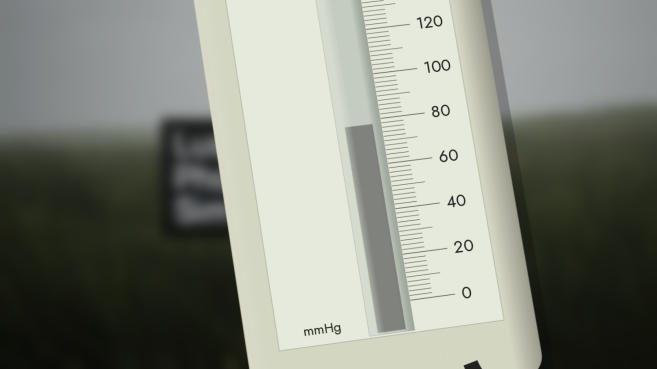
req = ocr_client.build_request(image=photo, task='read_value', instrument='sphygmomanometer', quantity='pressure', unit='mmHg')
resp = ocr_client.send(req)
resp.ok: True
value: 78 mmHg
